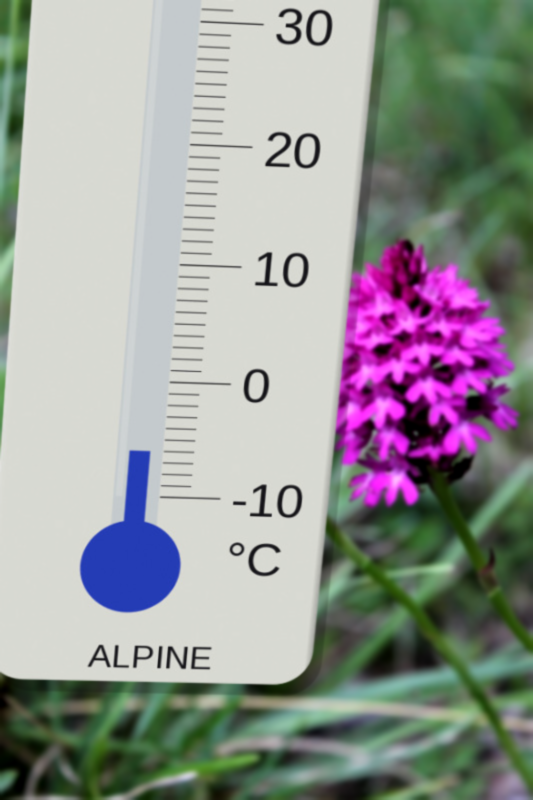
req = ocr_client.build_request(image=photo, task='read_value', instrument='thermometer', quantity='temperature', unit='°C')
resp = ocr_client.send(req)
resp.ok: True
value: -6 °C
